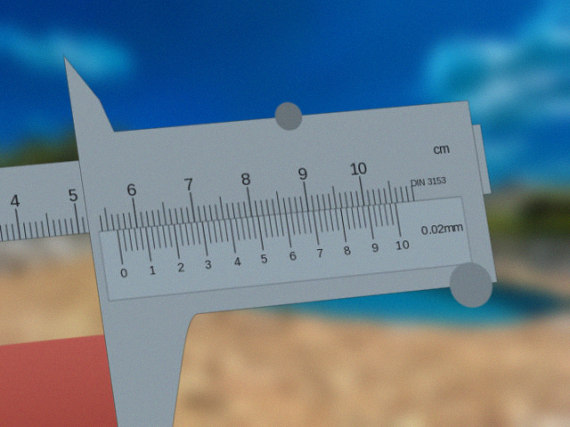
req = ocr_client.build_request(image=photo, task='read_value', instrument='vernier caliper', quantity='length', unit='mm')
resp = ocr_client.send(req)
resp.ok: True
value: 56.6 mm
